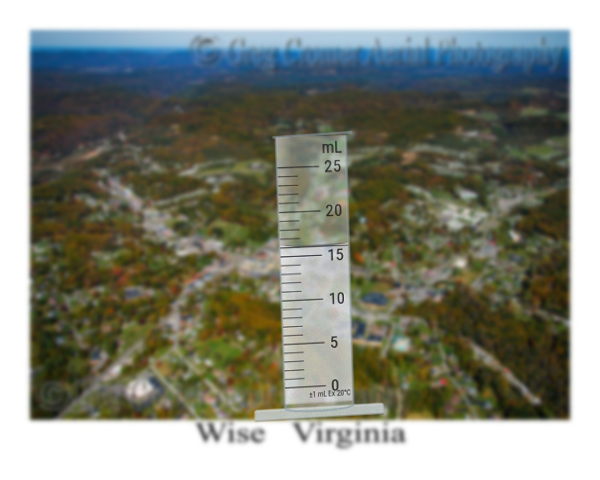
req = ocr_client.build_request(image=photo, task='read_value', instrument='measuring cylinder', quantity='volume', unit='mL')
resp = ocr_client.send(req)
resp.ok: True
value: 16 mL
